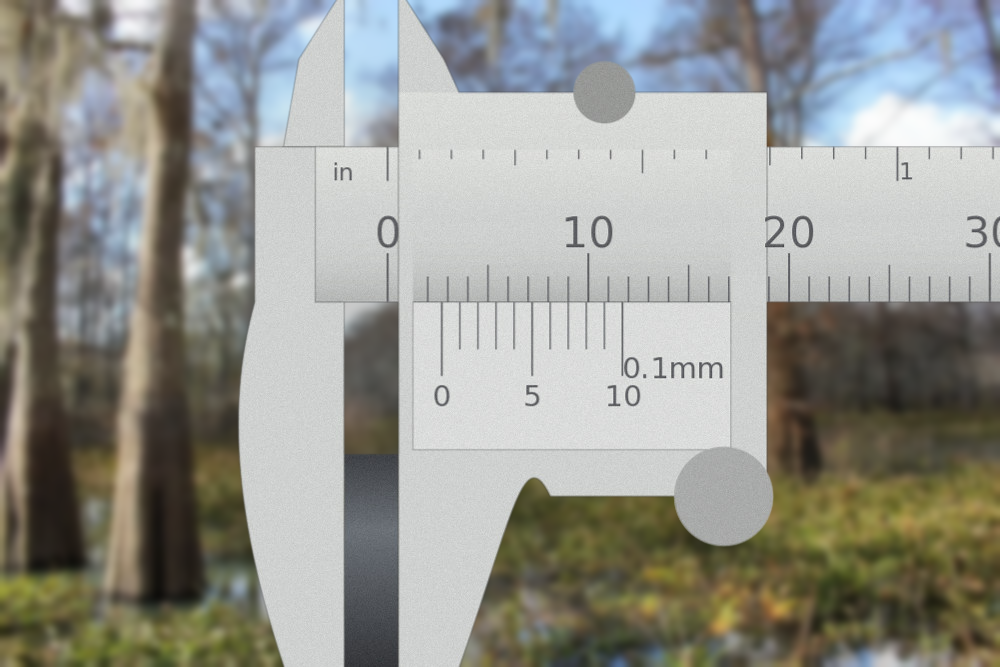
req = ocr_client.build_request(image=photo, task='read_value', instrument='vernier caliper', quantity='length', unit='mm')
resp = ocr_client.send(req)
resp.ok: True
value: 2.7 mm
